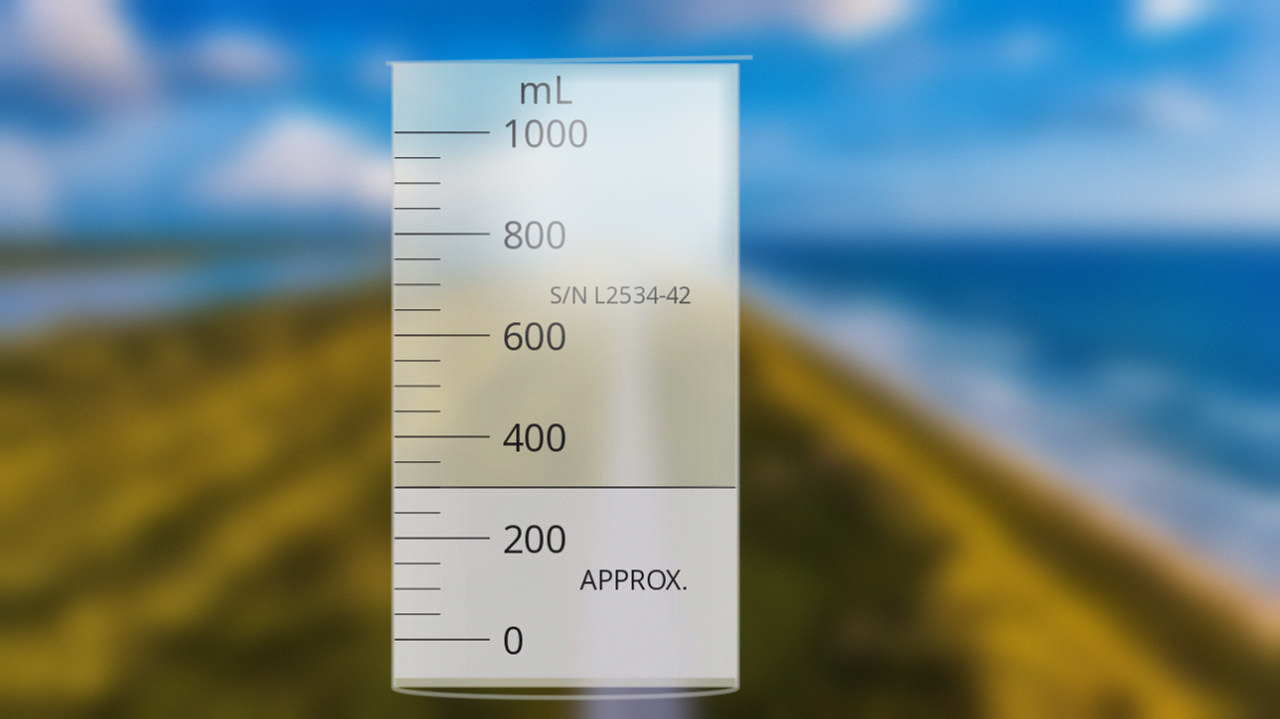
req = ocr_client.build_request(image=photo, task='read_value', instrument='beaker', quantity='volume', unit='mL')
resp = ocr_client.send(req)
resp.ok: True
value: 300 mL
